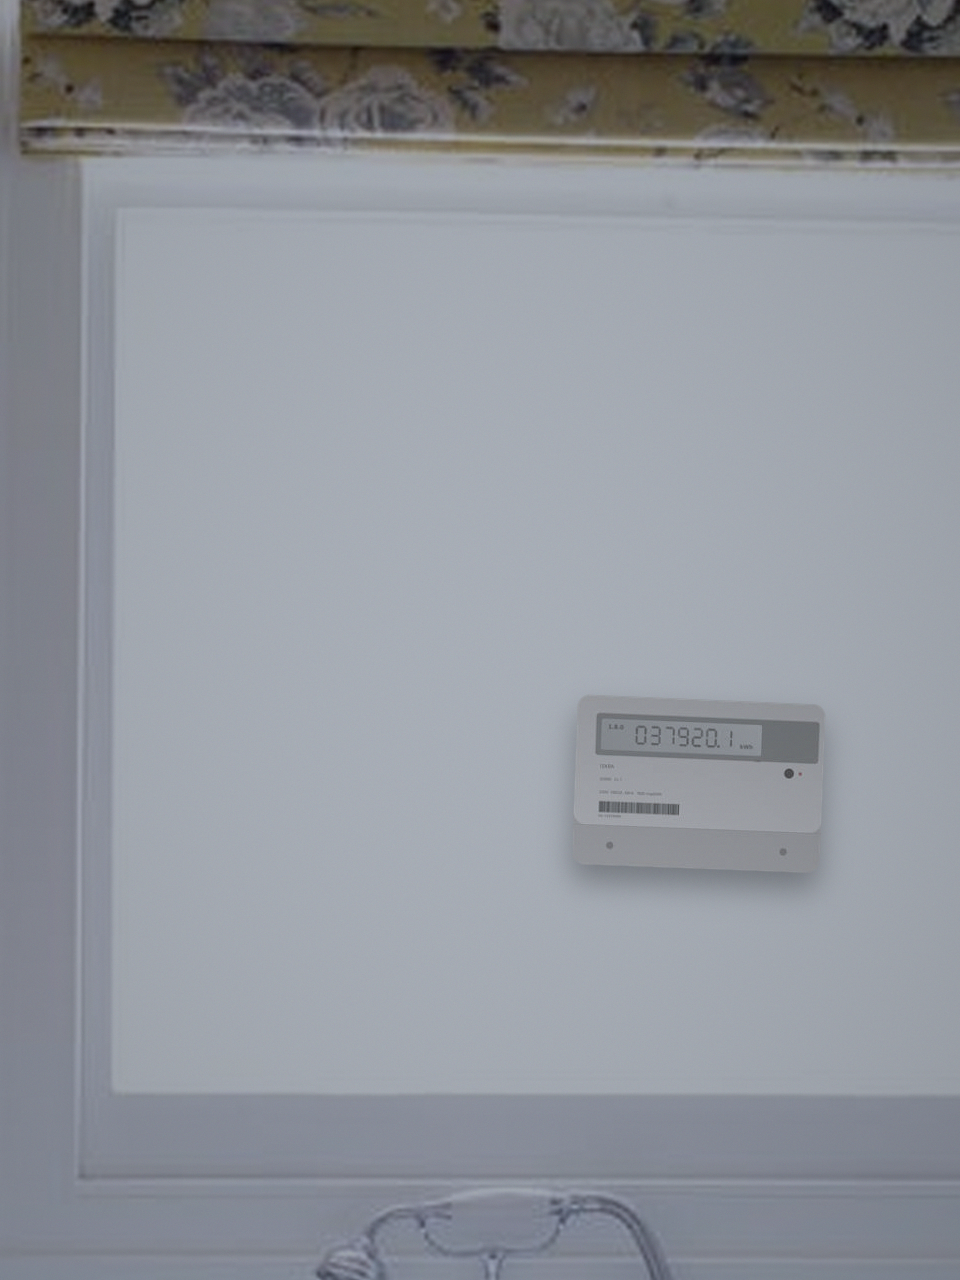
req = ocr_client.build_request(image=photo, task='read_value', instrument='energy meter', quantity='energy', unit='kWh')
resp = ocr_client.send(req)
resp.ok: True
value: 37920.1 kWh
